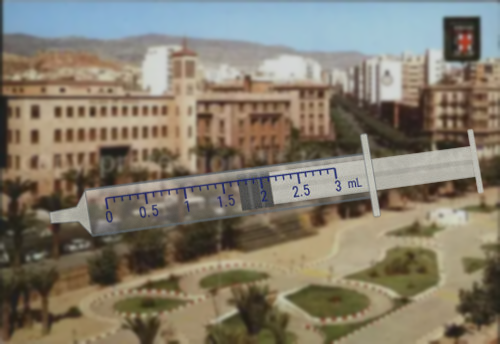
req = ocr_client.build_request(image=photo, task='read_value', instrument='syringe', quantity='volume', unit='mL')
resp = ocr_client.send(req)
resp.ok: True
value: 1.7 mL
